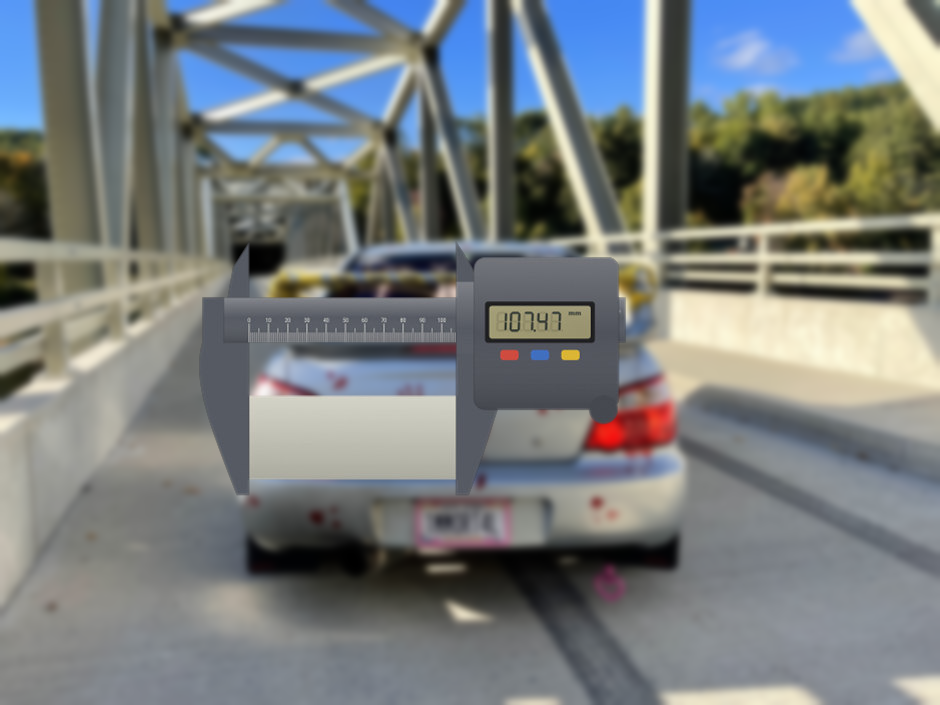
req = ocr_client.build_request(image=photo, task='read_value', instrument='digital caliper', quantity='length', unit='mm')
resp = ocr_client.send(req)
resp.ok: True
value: 107.47 mm
